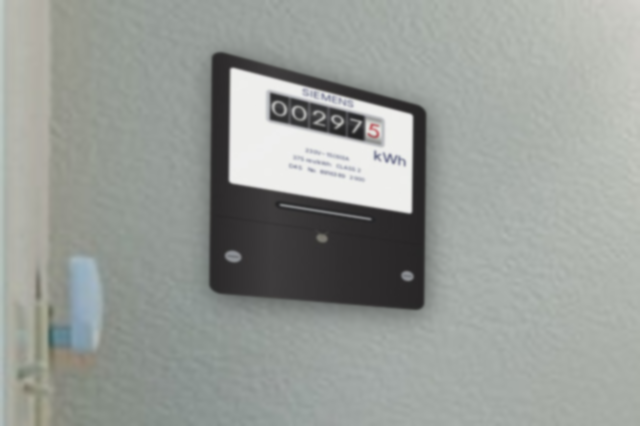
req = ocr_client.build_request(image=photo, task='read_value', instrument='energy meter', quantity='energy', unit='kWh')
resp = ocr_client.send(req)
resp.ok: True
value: 297.5 kWh
